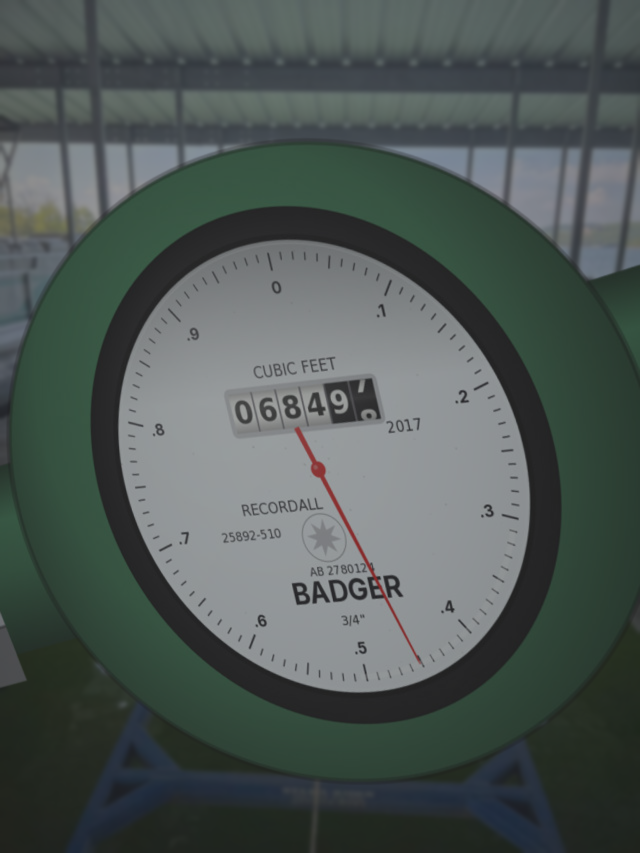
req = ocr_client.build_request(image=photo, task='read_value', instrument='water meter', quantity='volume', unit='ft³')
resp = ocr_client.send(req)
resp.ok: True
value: 68497.45 ft³
